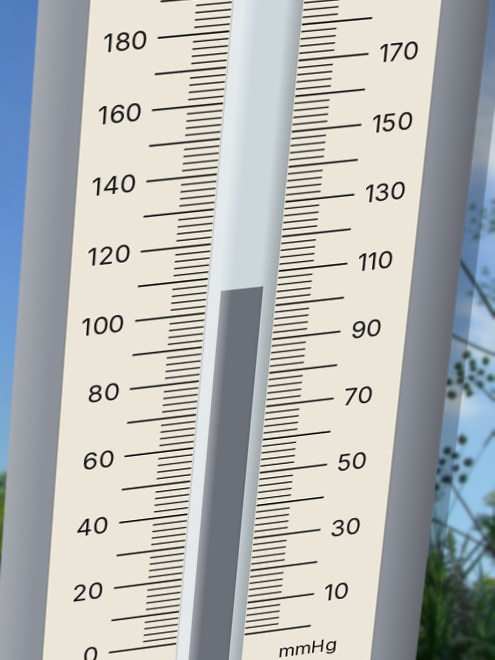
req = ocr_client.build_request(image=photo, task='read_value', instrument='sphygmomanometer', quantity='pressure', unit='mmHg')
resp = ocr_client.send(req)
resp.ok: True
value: 106 mmHg
